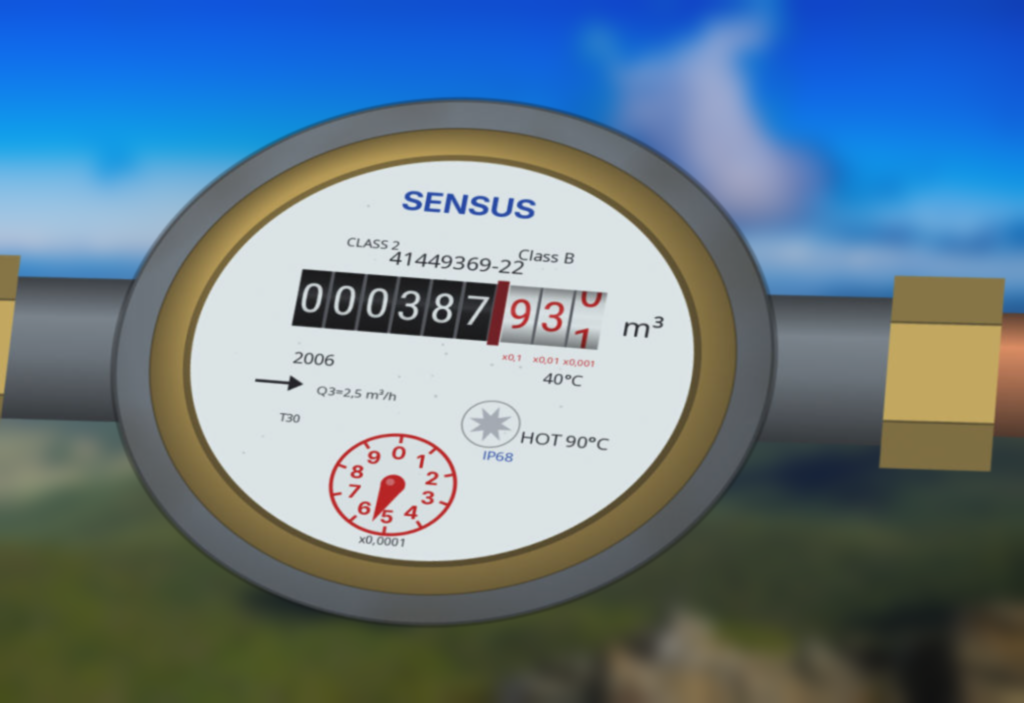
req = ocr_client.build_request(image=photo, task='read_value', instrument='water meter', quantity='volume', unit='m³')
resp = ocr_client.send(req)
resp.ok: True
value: 387.9305 m³
